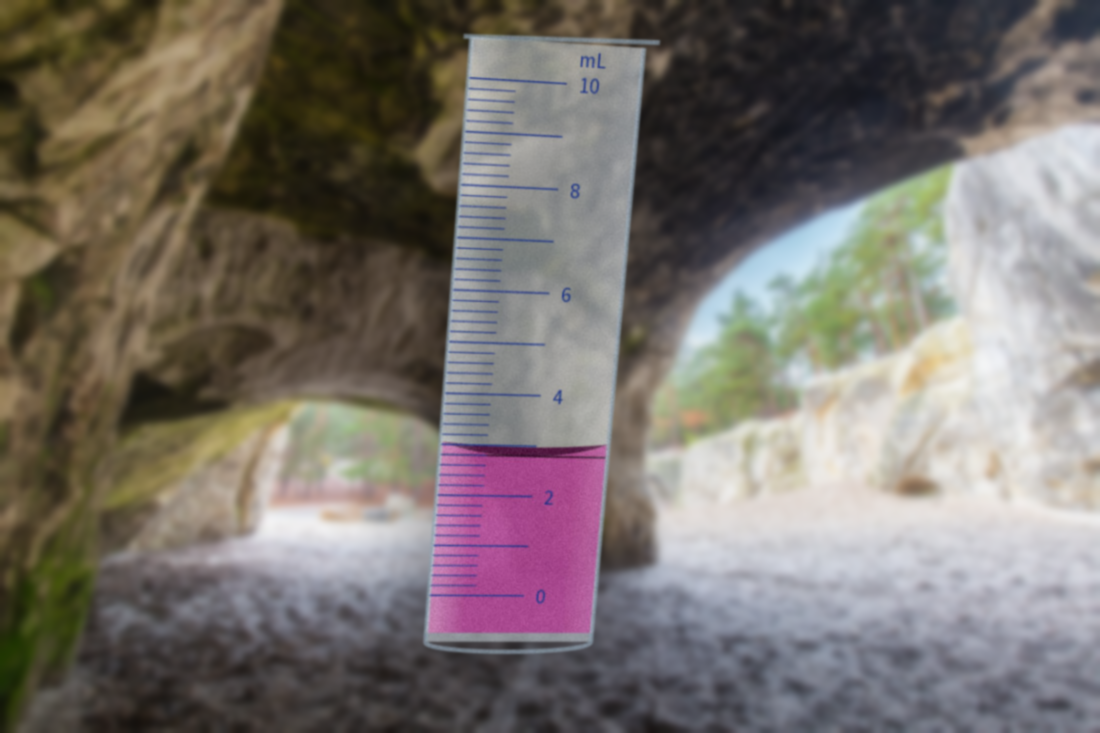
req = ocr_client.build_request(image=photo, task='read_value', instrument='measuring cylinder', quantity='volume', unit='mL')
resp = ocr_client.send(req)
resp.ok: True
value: 2.8 mL
